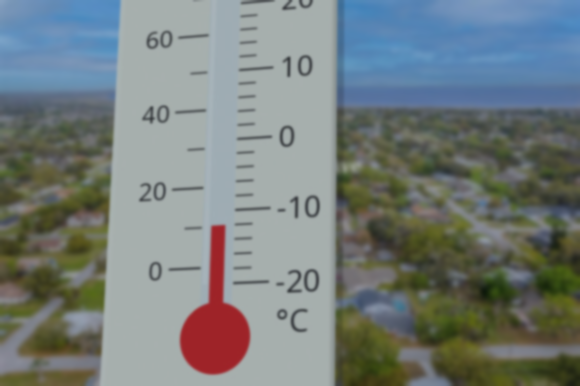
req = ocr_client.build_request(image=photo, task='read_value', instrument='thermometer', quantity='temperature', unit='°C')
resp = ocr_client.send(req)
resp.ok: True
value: -12 °C
